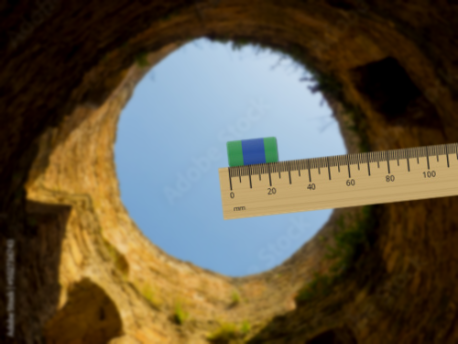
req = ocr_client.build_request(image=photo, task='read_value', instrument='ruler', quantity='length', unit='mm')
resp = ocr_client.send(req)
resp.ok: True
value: 25 mm
